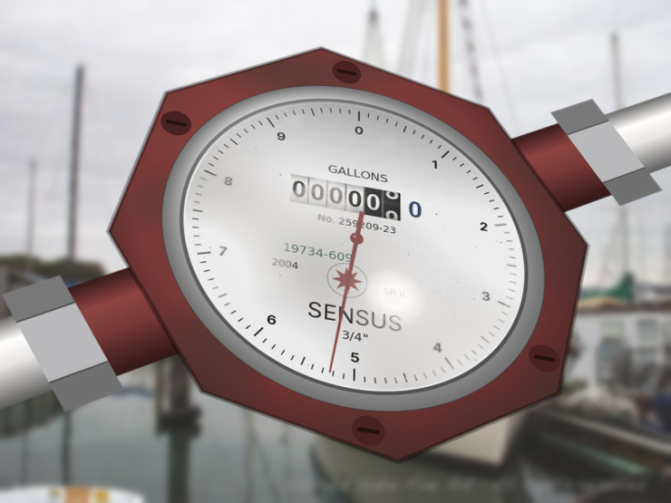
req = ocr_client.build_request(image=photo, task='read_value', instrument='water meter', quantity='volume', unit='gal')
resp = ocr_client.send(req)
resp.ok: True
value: 85.2 gal
